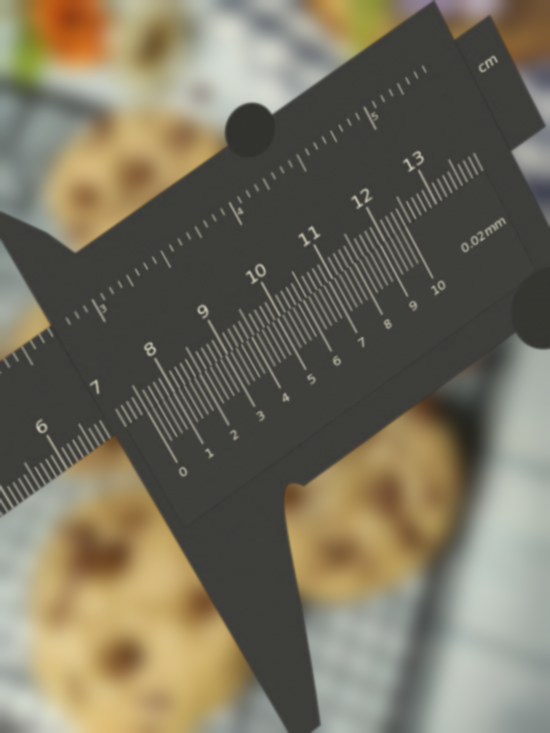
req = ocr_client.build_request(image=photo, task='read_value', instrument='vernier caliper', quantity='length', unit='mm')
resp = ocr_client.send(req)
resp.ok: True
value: 75.0 mm
